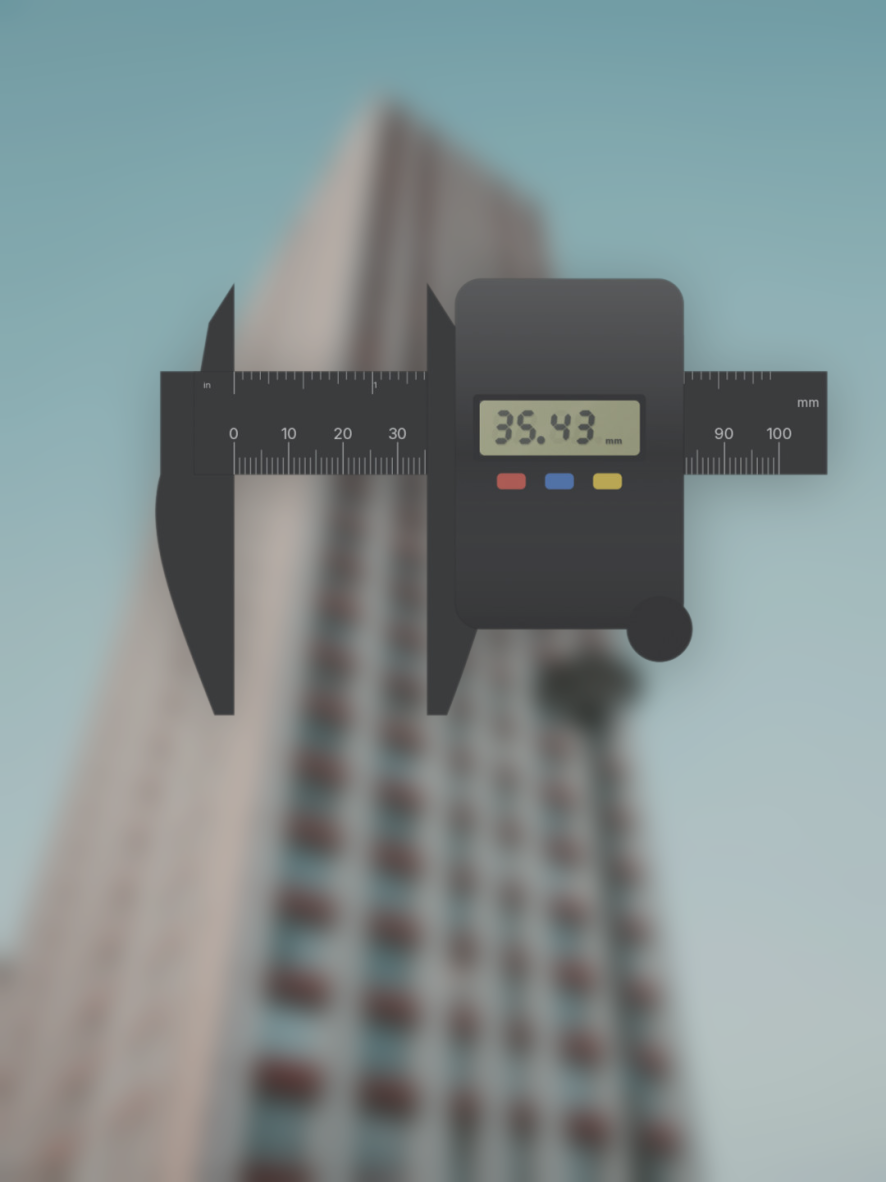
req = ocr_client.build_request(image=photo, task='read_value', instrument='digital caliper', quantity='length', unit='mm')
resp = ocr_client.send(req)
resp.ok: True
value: 35.43 mm
